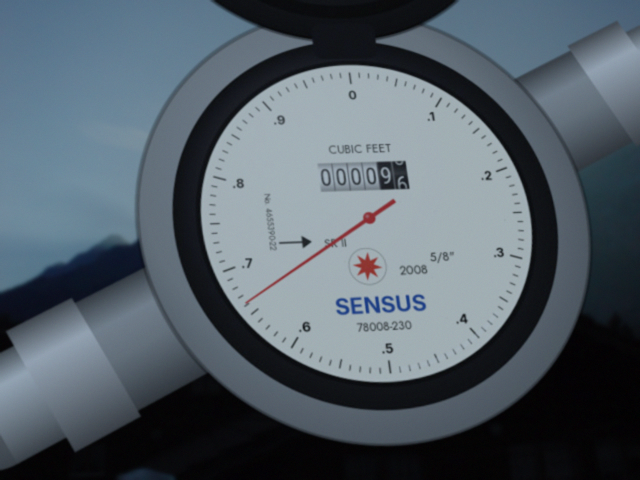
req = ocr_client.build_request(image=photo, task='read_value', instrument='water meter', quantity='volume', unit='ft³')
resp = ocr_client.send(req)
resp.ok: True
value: 95.66 ft³
